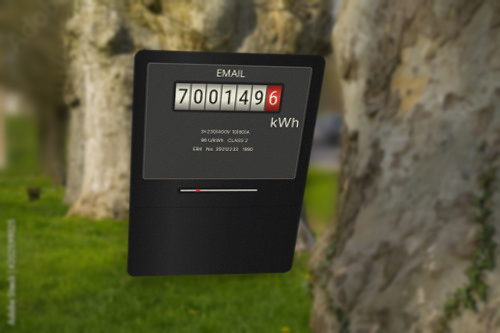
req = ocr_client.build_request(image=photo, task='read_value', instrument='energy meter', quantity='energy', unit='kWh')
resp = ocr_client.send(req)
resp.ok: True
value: 700149.6 kWh
